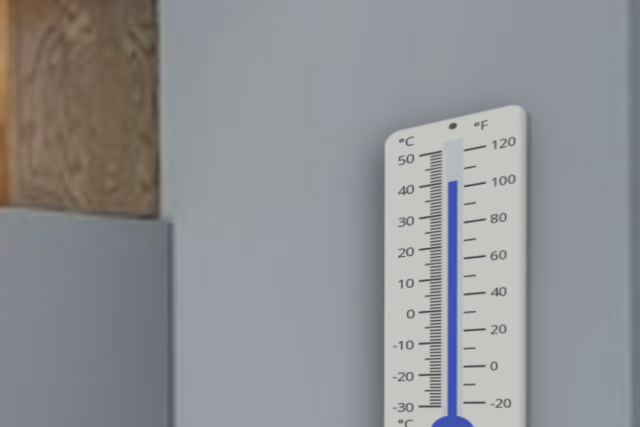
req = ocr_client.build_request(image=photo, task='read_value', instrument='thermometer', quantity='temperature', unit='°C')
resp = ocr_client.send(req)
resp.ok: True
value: 40 °C
